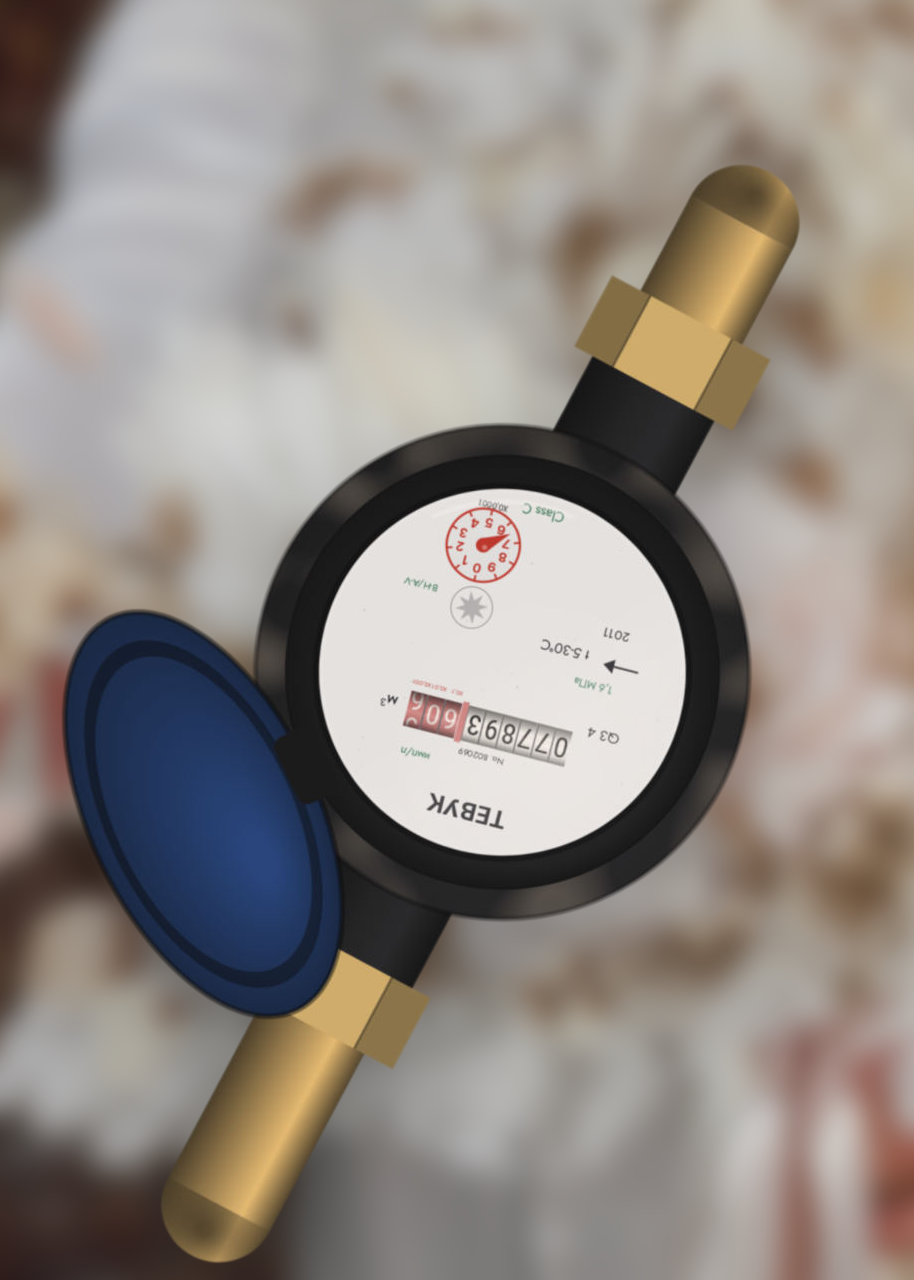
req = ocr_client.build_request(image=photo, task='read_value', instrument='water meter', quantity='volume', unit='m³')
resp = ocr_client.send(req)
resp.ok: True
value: 77893.6056 m³
